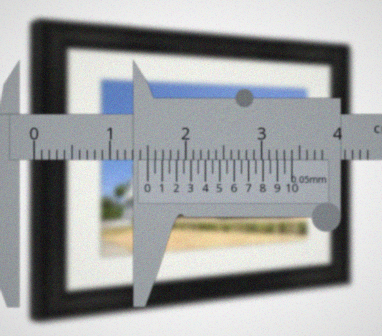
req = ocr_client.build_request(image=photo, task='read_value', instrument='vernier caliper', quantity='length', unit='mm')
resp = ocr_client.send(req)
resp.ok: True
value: 15.0 mm
